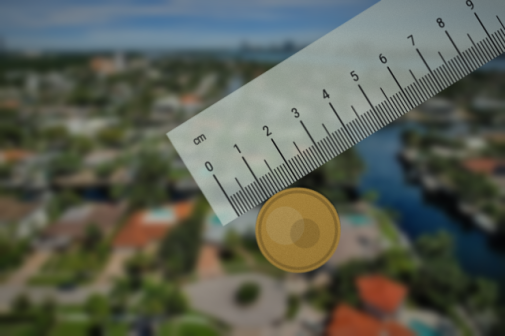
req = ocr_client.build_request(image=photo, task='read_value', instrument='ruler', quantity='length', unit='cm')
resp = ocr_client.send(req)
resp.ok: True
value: 2.5 cm
